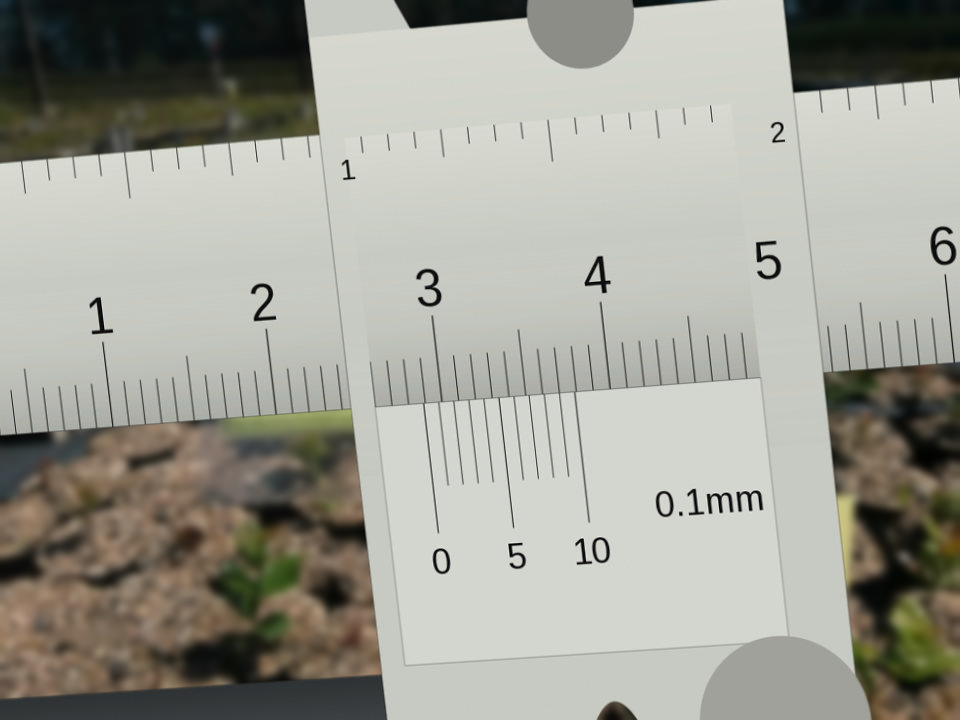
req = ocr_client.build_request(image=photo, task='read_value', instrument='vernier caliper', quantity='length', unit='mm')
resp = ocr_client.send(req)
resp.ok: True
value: 28.9 mm
